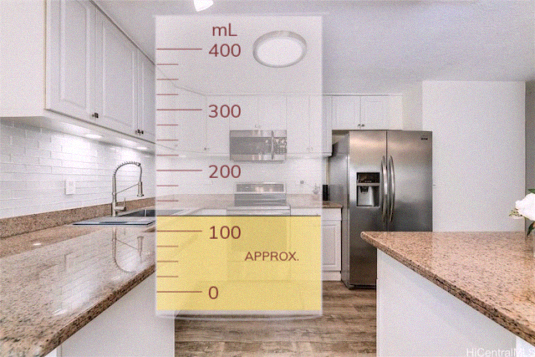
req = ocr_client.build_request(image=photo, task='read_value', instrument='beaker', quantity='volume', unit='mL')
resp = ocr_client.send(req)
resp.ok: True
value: 125 mL
